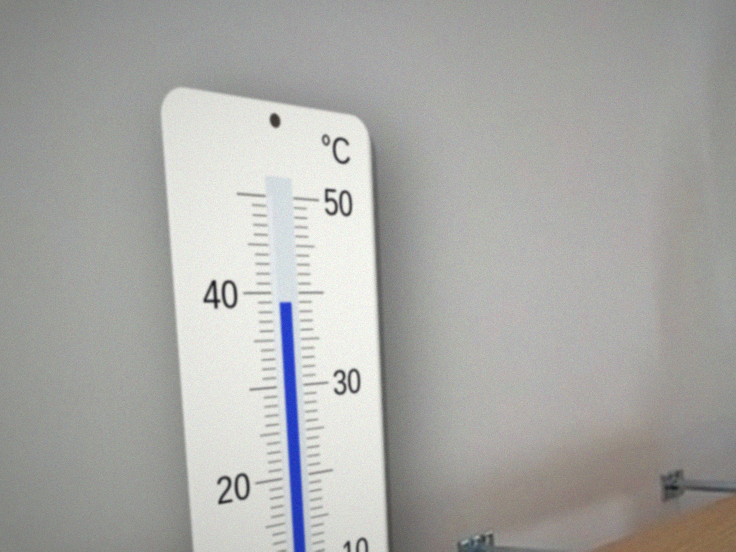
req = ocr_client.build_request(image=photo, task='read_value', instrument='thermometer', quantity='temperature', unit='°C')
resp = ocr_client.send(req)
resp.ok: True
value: 39 °C
